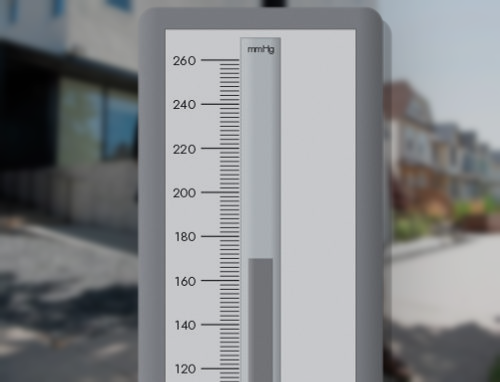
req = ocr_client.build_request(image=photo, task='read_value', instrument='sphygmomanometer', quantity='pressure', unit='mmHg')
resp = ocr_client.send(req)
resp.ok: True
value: 170 mmHg
